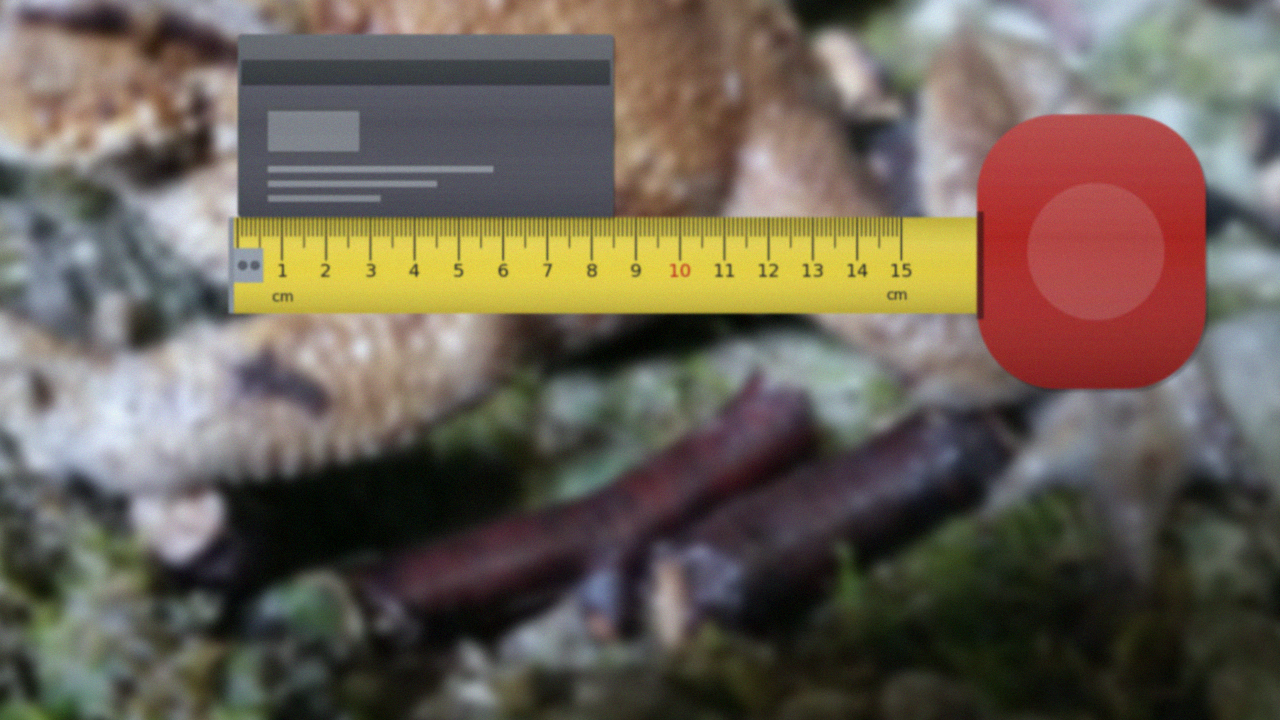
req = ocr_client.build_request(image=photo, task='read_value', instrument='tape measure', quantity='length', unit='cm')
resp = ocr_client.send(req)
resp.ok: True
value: 8.5 cm
